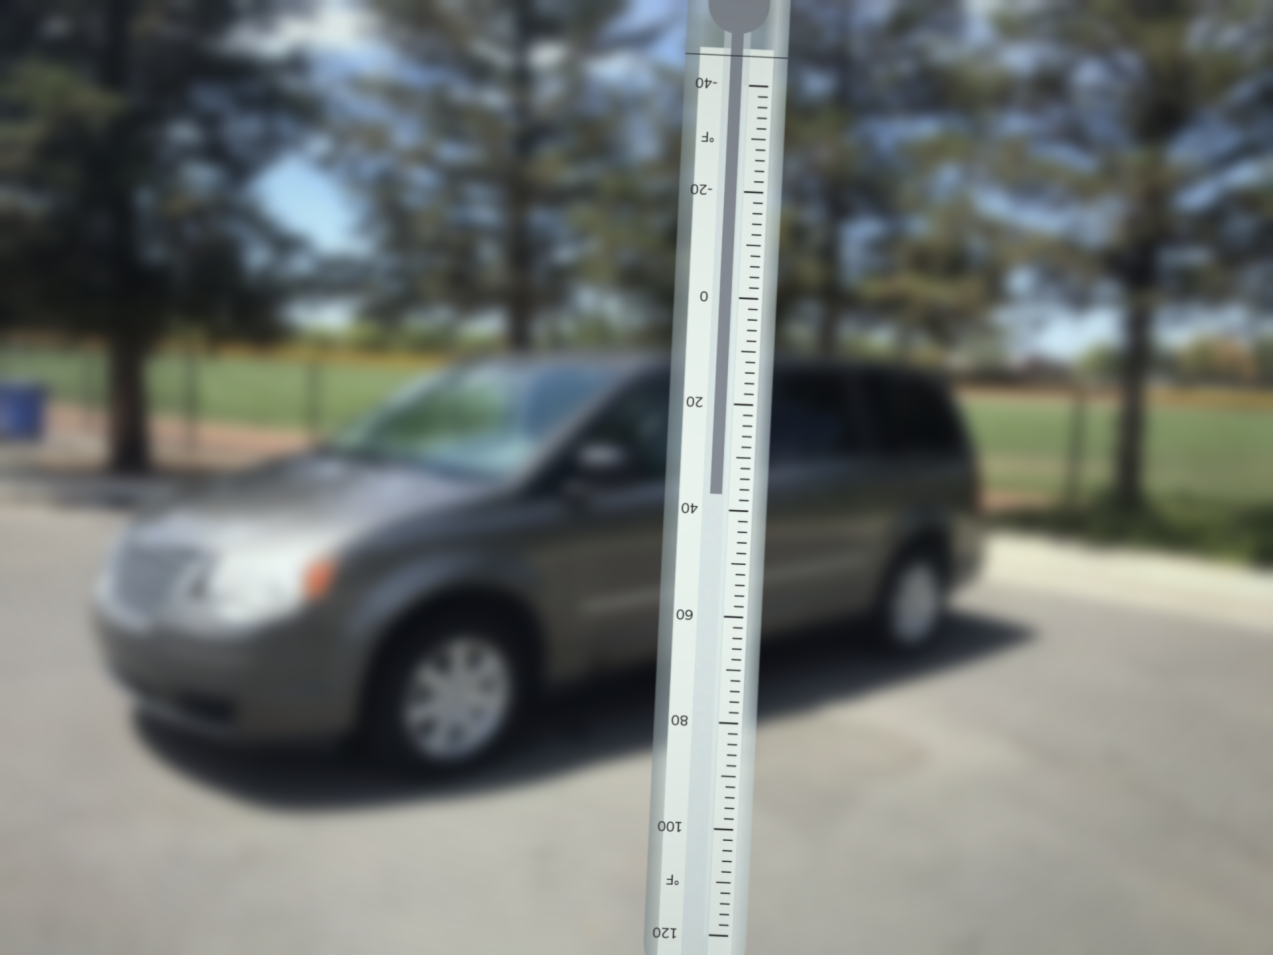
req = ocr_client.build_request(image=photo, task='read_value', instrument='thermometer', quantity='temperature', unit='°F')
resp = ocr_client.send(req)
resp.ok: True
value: 37 °F
